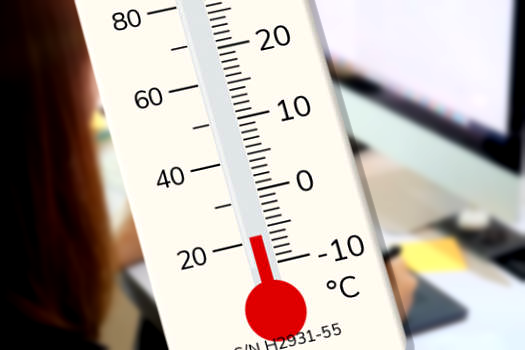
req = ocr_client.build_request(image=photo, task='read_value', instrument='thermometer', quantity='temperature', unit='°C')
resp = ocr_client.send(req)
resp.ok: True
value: -6 °C
